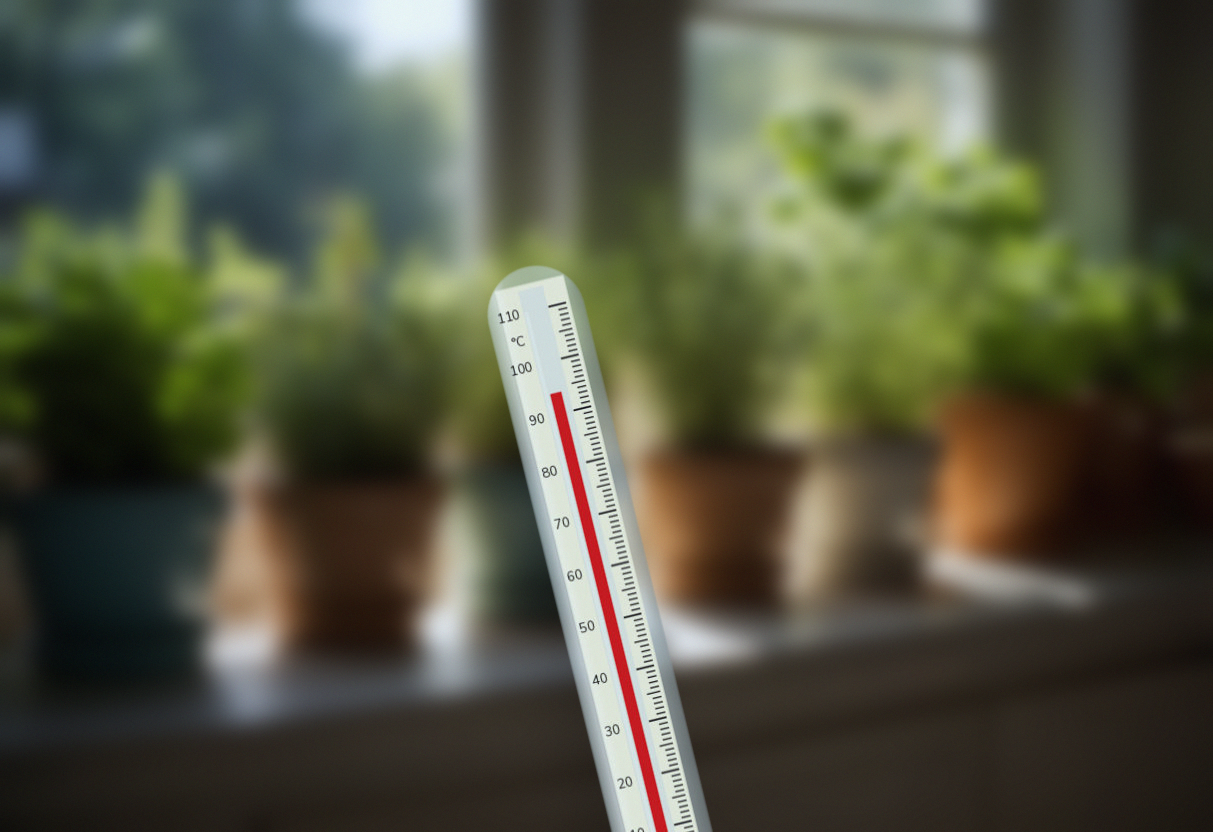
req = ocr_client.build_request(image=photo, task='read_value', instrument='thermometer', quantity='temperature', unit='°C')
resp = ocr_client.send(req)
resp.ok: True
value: 94 °C
